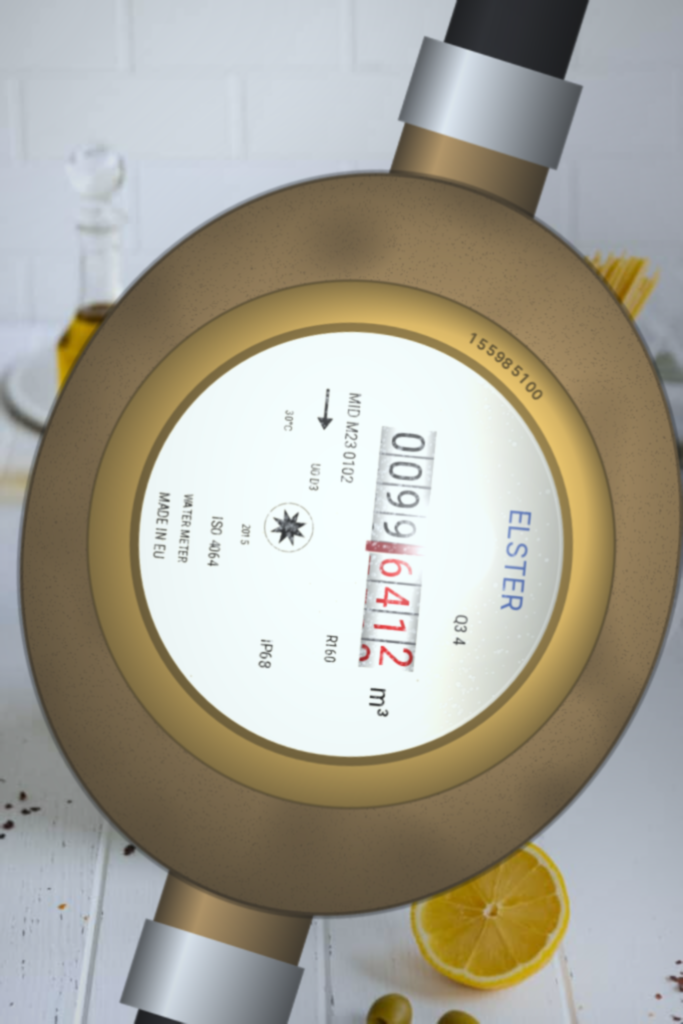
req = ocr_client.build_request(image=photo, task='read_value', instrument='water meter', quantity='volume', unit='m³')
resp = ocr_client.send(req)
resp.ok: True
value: 99.6412 m³
